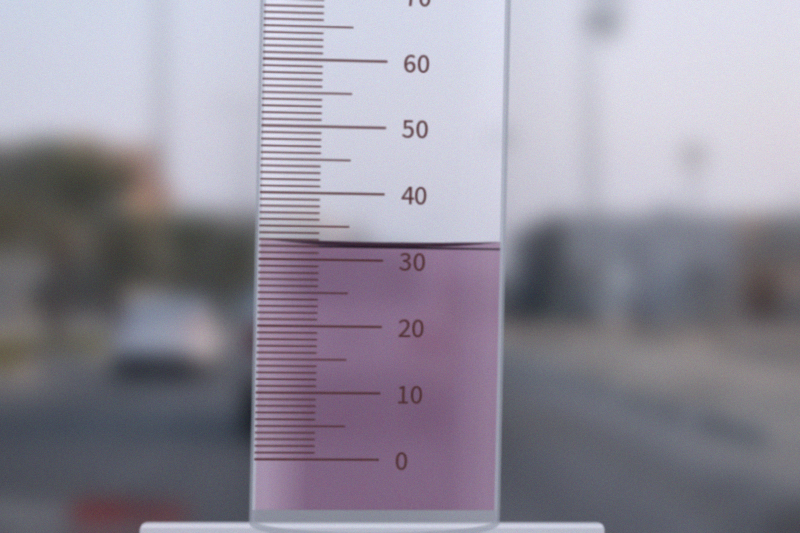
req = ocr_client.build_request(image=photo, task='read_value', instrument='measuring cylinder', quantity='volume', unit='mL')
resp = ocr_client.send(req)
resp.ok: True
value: 32 mL
